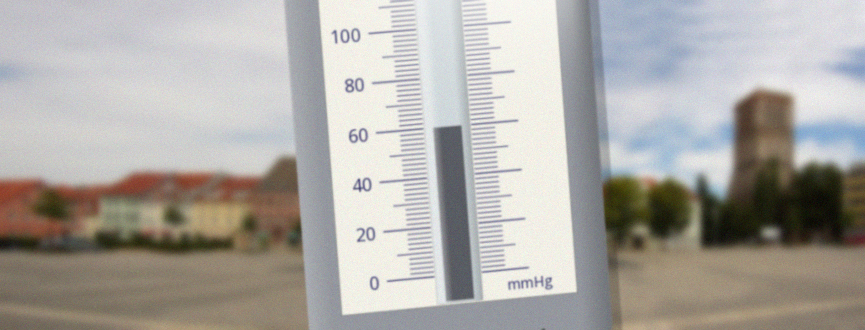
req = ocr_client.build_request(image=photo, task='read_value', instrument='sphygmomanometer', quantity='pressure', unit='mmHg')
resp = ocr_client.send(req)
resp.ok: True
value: 60 mmHg
